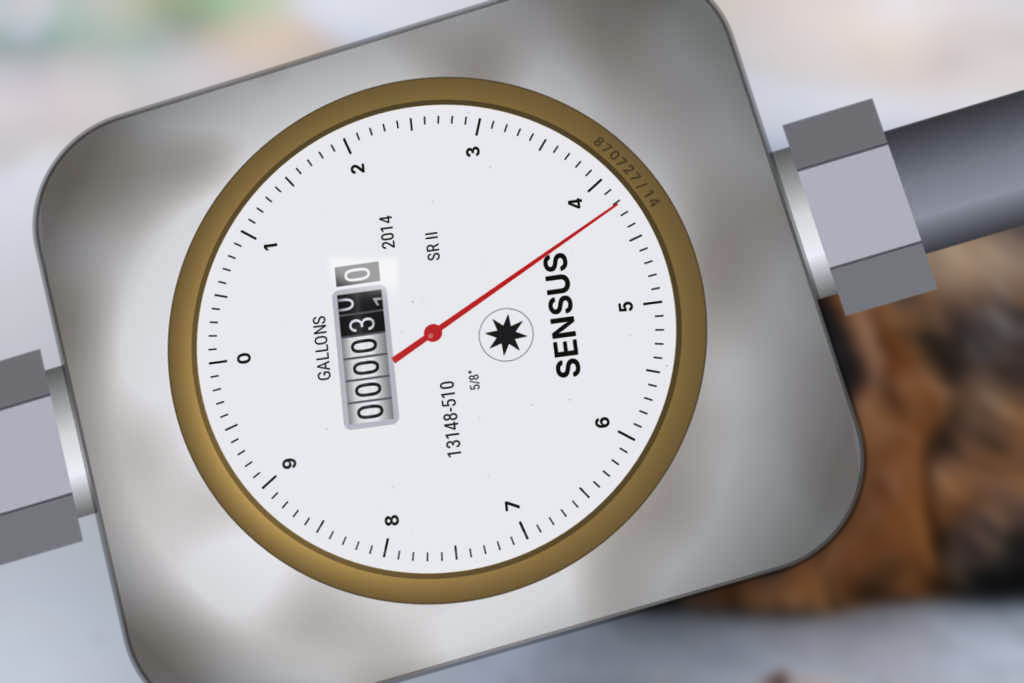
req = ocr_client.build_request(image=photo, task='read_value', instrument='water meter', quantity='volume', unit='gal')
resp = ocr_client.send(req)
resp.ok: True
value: 304.2 gal
